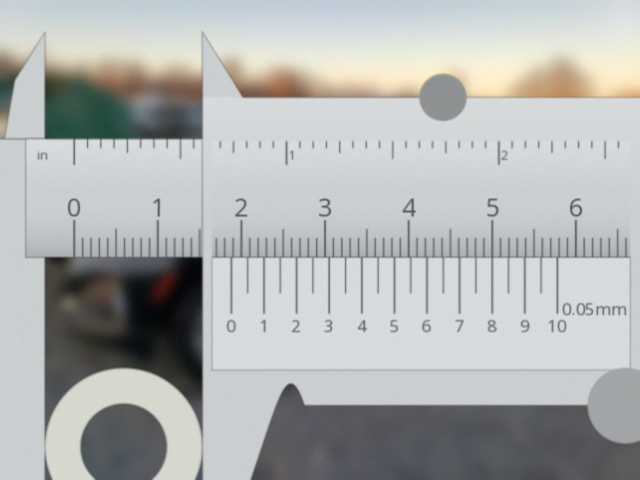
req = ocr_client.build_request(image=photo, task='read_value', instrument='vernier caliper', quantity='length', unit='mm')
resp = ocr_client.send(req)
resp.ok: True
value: 18.8 mm
